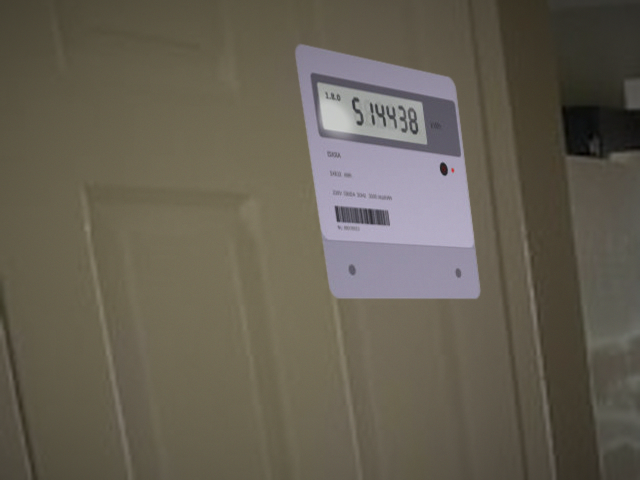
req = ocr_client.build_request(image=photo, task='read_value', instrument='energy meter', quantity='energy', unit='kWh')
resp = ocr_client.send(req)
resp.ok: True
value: 514438 kWh
